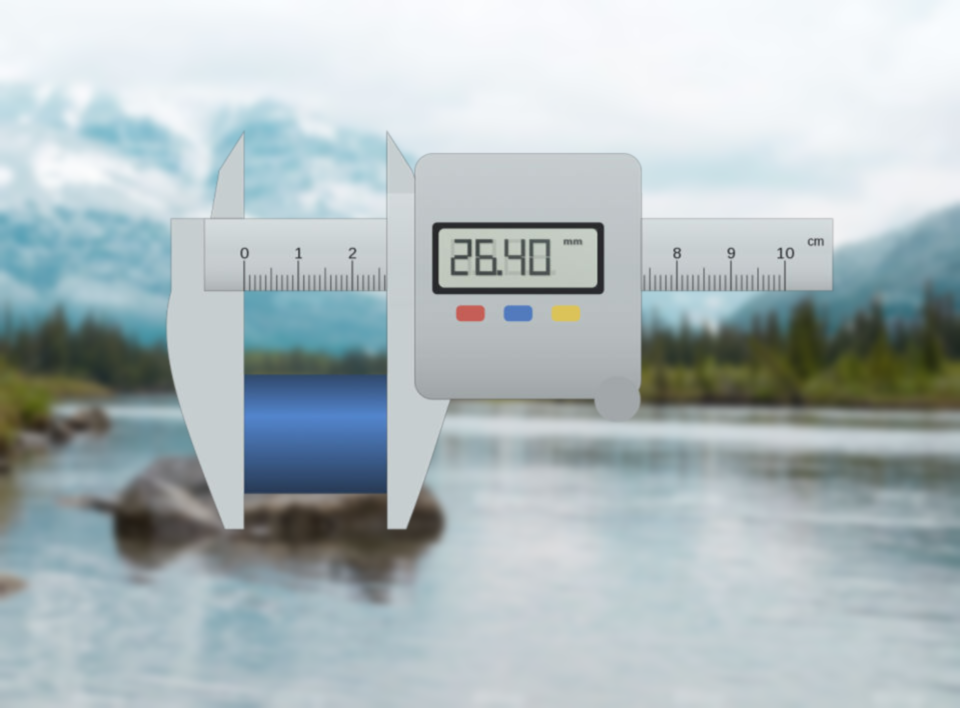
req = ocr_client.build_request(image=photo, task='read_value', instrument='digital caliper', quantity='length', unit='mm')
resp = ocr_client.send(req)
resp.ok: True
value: 26.40 mm
